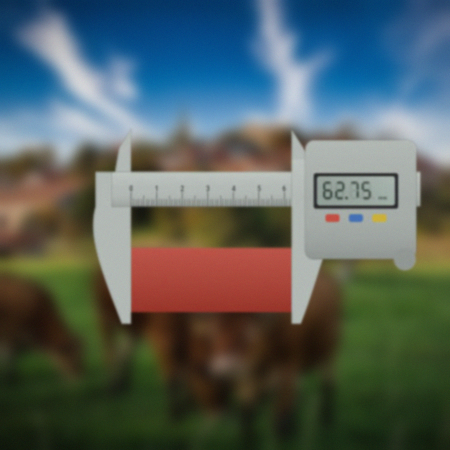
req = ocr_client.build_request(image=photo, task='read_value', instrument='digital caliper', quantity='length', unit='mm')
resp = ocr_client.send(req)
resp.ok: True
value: 62.75 mm
